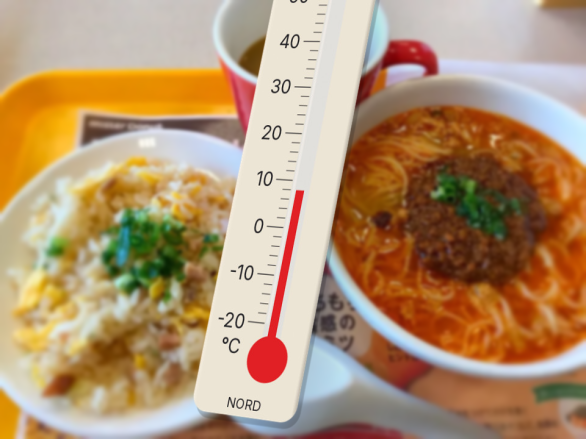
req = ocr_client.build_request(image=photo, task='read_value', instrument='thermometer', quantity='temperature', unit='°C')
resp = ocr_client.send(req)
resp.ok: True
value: 8 °C
